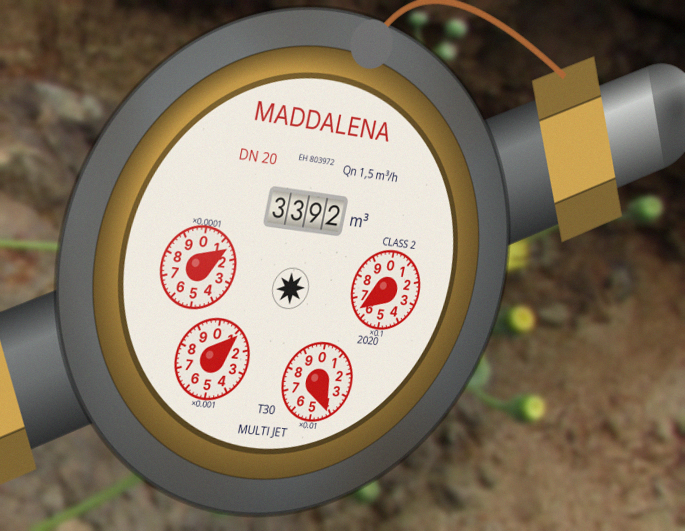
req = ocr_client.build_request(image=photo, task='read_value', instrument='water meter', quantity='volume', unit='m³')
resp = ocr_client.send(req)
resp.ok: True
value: 3392.6411 m³
